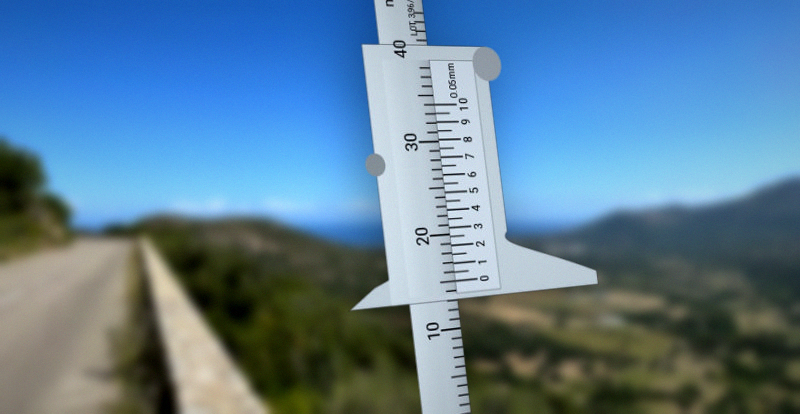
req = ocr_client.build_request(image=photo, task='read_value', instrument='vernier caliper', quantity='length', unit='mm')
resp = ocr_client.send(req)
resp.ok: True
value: 15.0 mm
